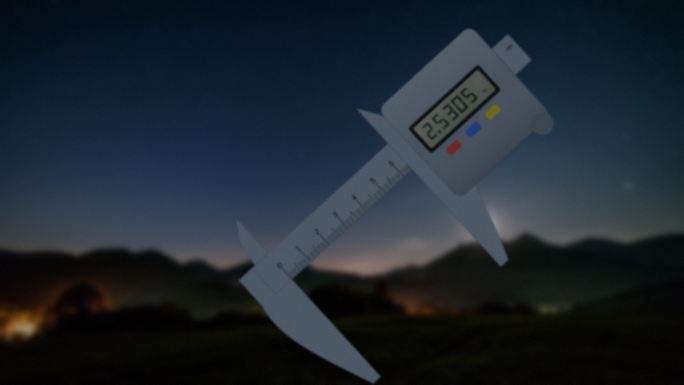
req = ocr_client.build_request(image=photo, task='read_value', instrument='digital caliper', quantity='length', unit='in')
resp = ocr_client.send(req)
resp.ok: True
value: 2.5305 in
